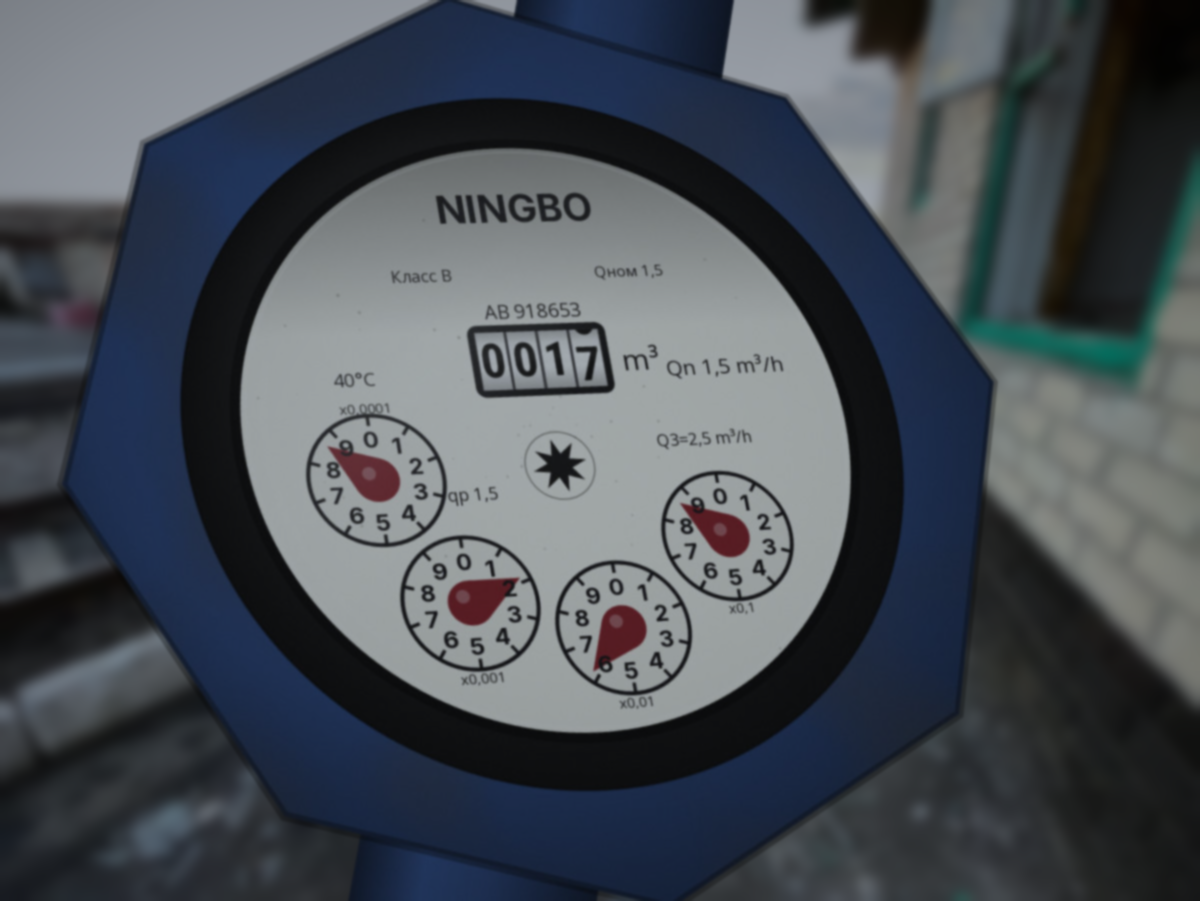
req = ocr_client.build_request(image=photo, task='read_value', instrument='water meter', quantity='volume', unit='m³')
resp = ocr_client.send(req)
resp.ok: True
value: 16.8618 m³
